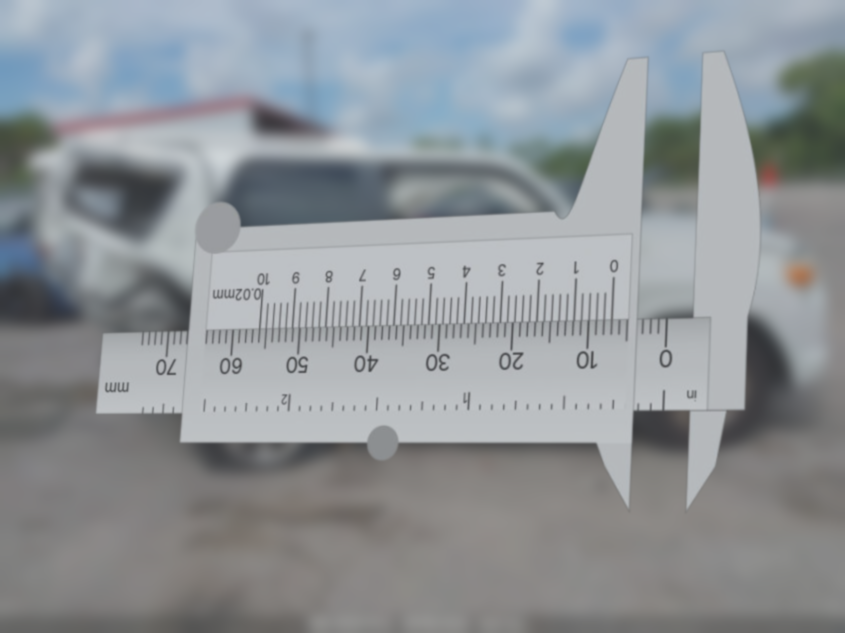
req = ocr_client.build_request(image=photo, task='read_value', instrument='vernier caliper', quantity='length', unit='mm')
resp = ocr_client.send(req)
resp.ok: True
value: 7.0 mm
